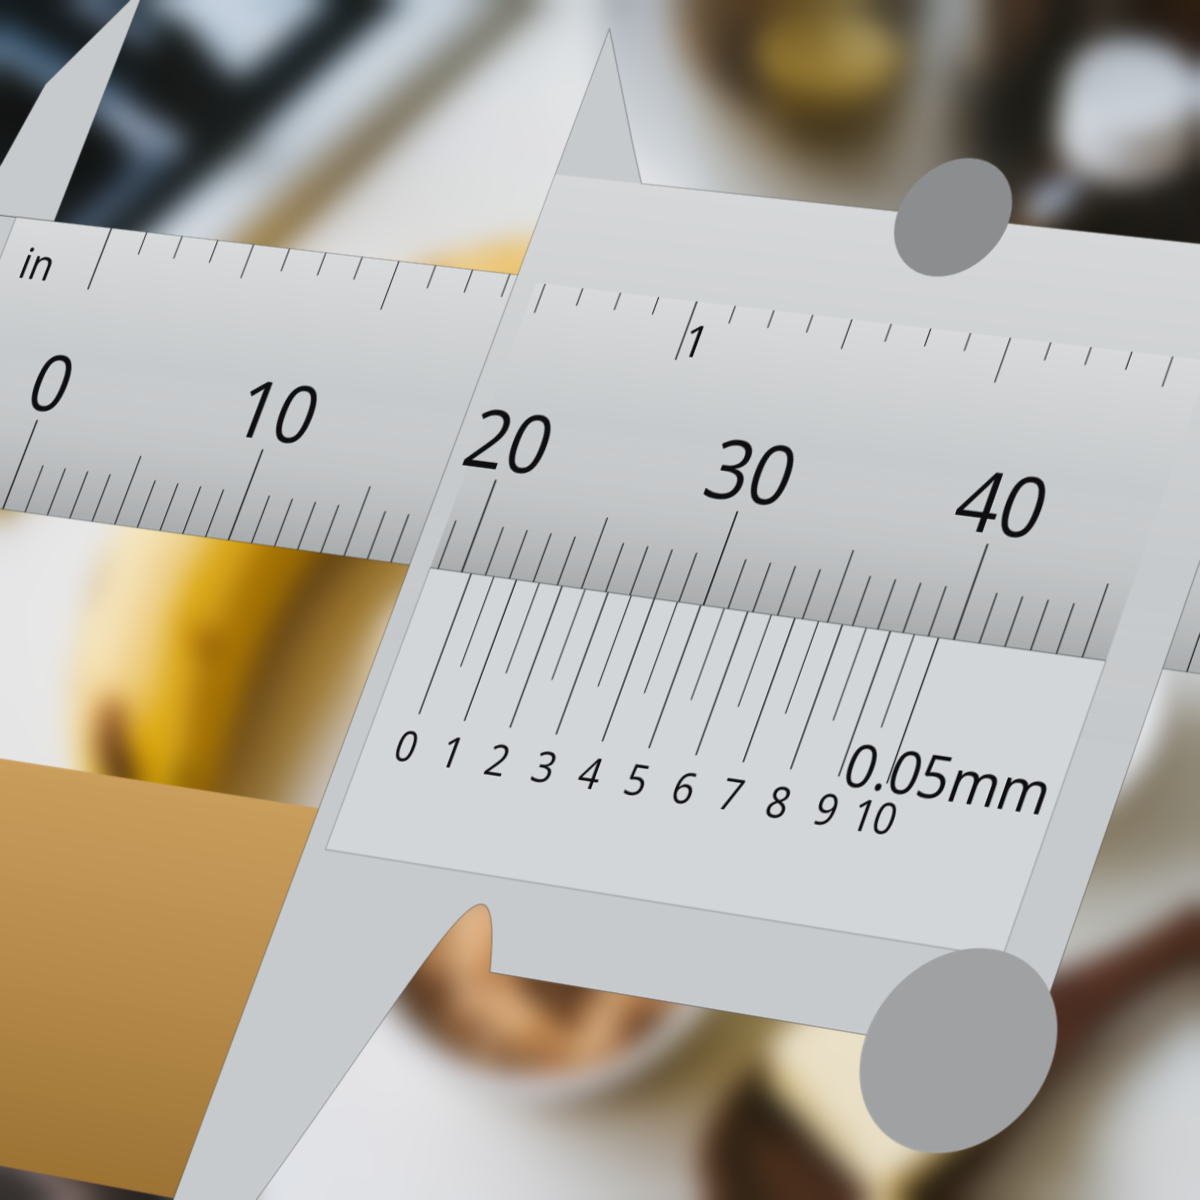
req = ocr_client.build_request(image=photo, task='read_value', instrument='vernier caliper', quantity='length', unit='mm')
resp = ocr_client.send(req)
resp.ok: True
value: 20.4 mm
